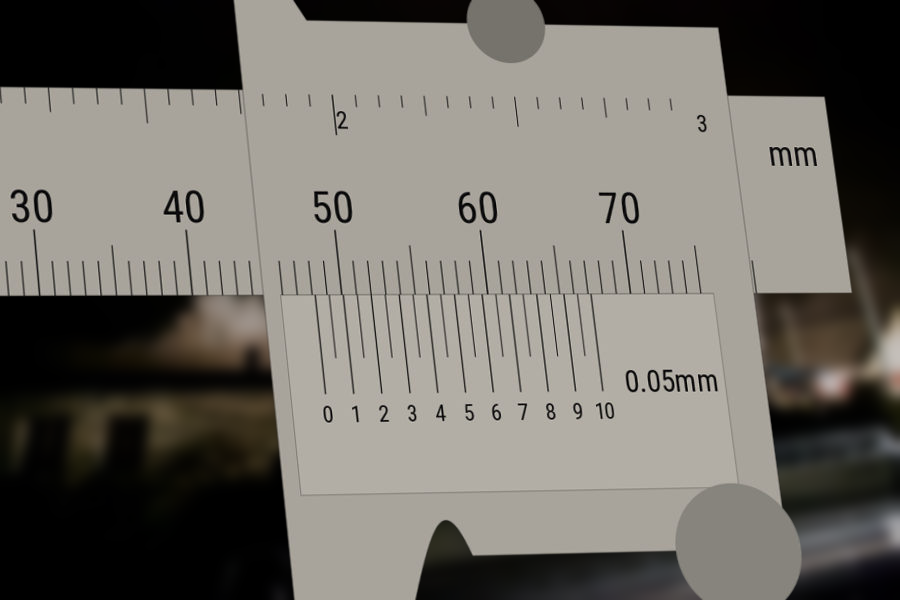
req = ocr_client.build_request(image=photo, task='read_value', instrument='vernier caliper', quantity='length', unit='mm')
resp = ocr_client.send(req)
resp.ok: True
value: 48.2 mm
